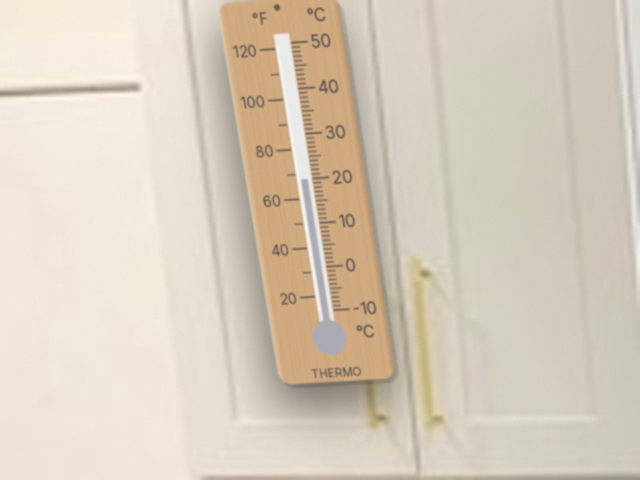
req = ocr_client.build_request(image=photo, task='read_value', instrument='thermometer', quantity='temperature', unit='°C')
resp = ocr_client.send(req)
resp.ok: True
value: 20 °C
